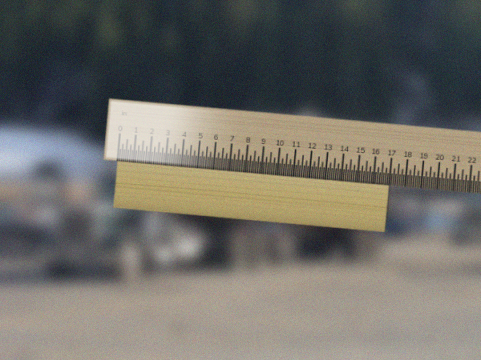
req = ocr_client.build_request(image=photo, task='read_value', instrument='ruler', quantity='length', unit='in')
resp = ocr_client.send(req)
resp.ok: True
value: 17 in
